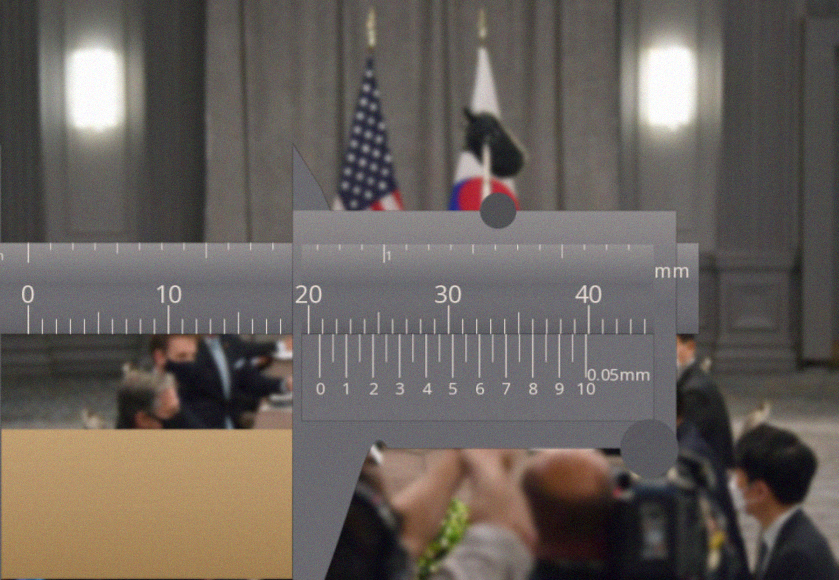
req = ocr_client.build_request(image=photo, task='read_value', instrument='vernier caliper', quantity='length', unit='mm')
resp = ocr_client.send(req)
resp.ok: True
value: 20.8 mm
